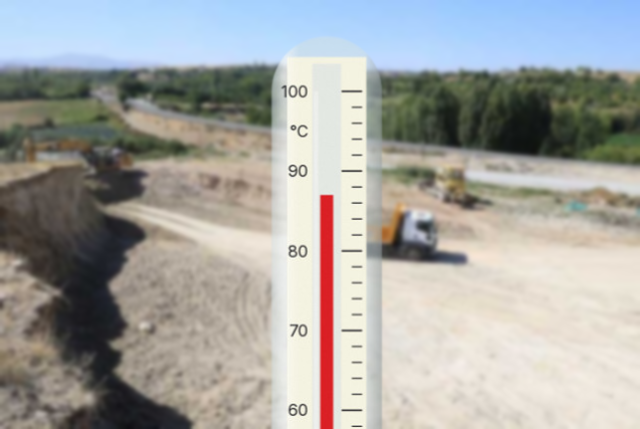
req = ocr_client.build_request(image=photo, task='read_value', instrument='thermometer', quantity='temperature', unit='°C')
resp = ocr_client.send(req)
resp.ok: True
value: 87 °C
